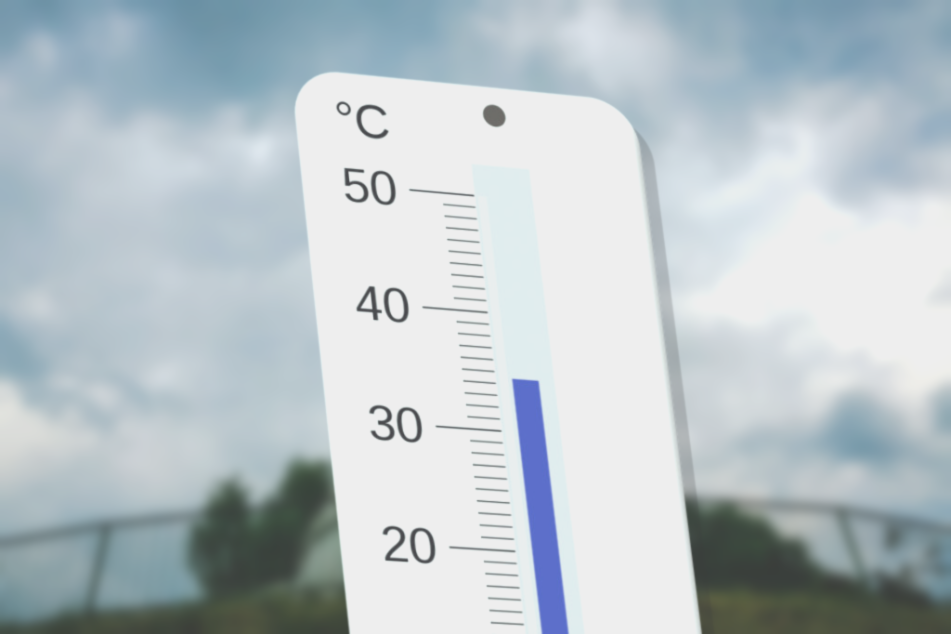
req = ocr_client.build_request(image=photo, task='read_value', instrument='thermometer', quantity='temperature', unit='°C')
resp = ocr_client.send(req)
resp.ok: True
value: 34.5 °C
